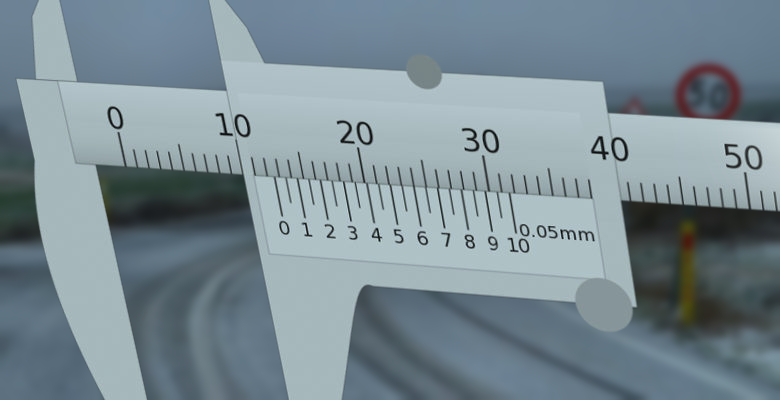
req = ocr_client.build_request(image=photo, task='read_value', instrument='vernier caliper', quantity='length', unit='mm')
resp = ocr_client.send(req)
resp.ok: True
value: 12.6 mm
